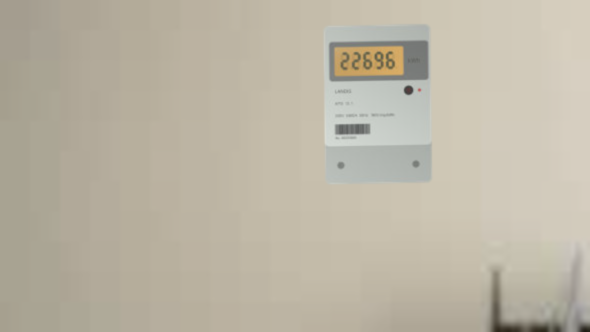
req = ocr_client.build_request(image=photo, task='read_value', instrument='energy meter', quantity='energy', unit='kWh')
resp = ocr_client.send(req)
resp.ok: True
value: 22696 kWh
